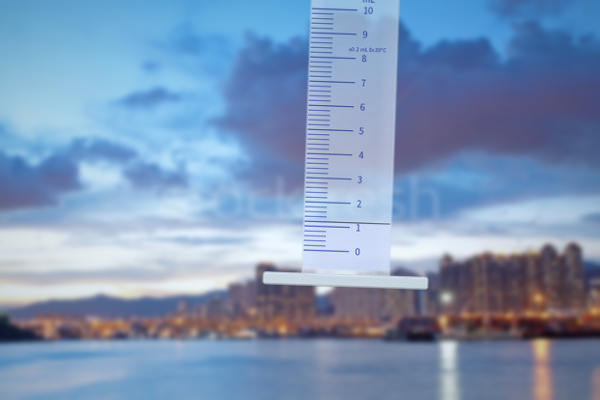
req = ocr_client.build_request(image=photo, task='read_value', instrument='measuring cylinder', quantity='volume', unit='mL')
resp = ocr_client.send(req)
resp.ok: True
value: 1.2 mL
